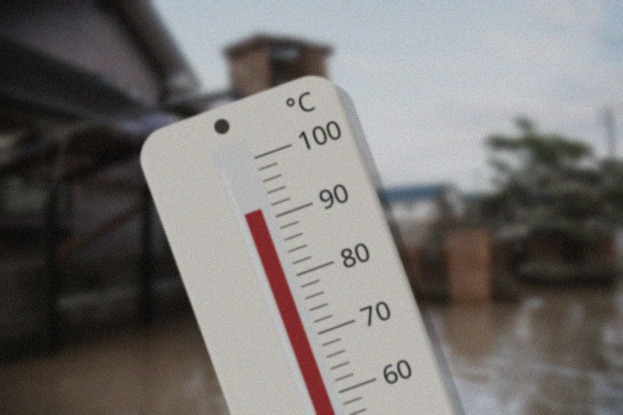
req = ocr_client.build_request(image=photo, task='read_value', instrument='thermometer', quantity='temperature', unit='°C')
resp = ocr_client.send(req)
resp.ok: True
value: 92 °C
